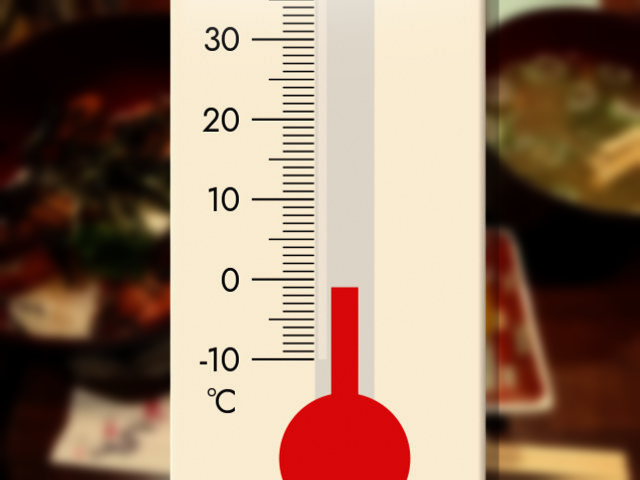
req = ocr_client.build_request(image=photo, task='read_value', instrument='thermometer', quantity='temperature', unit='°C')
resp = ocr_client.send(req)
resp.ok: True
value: -1 °C
